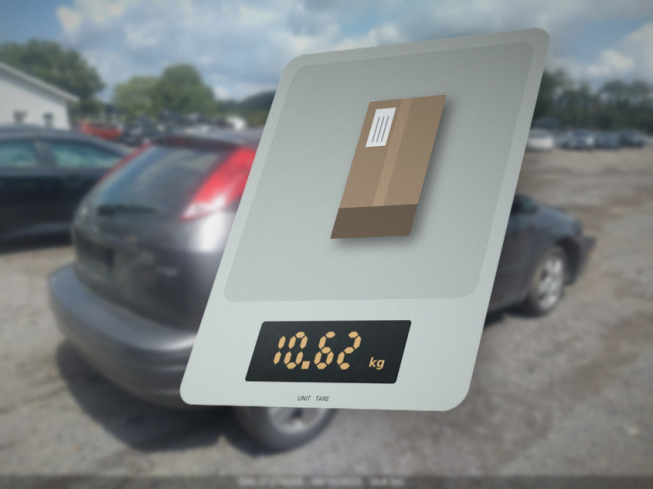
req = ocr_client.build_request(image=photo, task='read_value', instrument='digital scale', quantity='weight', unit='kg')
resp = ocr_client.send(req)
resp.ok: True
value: 10.62 kg
